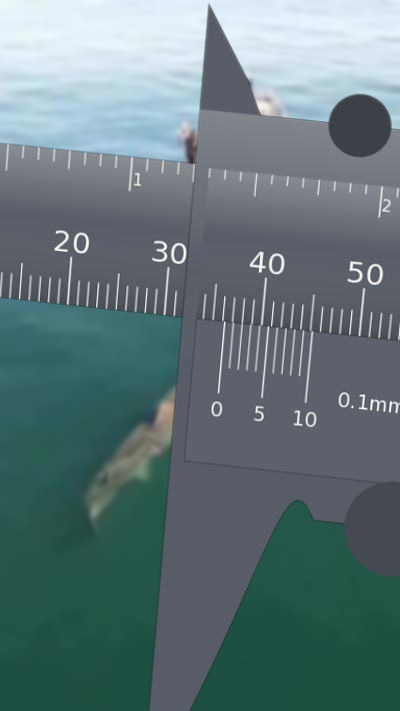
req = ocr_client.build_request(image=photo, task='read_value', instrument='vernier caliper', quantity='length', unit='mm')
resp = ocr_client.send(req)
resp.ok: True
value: 36.2 mm
